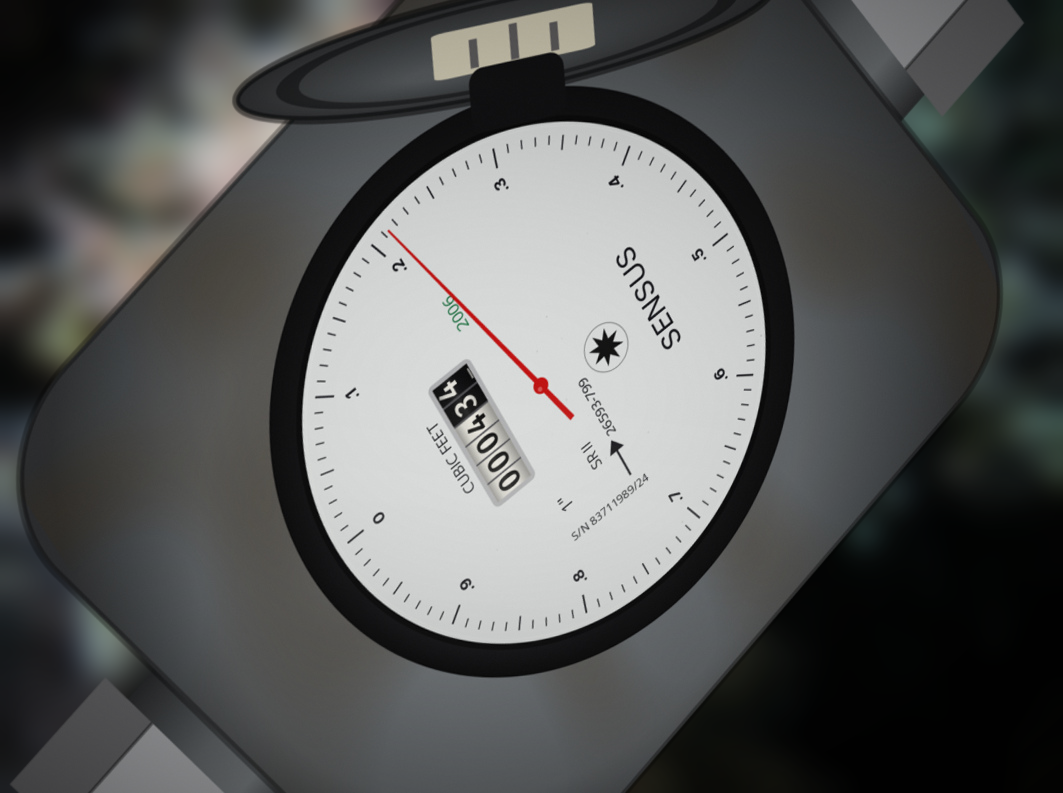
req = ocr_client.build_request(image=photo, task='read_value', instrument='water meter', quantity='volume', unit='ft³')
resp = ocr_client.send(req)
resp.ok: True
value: 434.21 ft³
